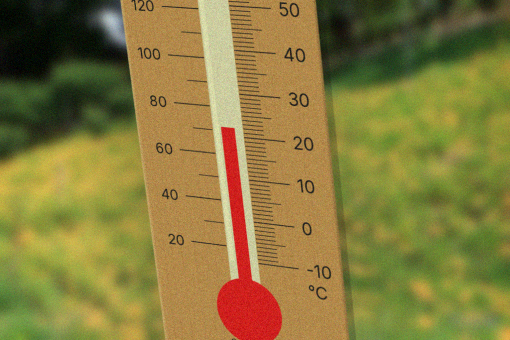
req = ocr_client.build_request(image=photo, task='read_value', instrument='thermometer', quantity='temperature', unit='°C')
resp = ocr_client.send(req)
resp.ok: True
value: 22 °C
